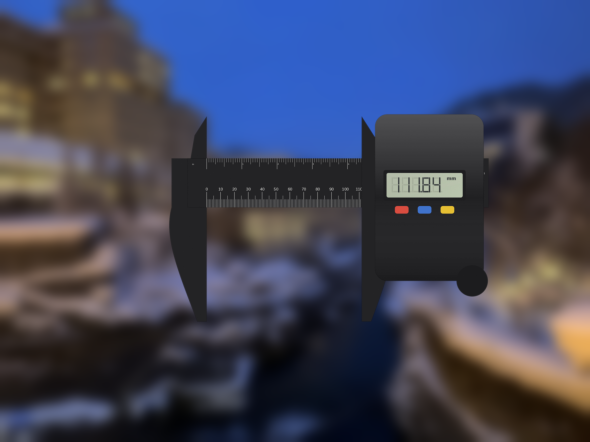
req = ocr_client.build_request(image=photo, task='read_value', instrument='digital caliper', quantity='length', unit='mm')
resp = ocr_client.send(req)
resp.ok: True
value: 111.84 mm
